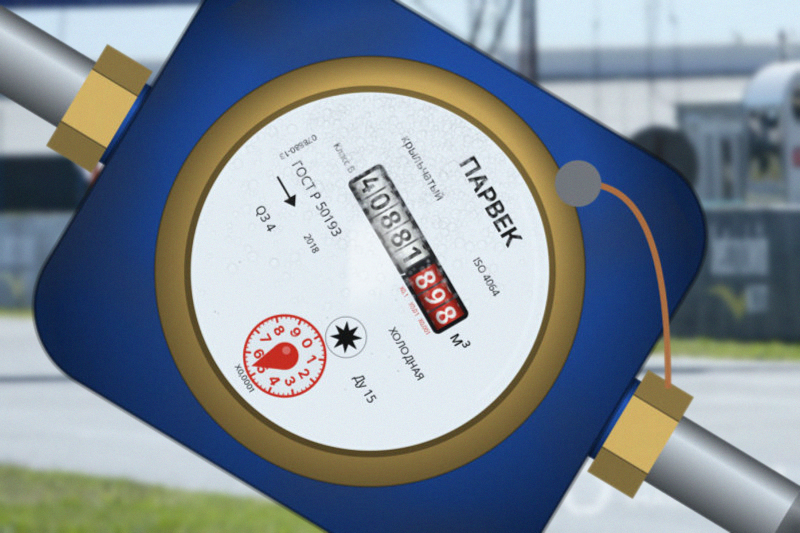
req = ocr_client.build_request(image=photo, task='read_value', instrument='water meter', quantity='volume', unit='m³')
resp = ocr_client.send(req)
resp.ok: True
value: 40881.8985 m³
